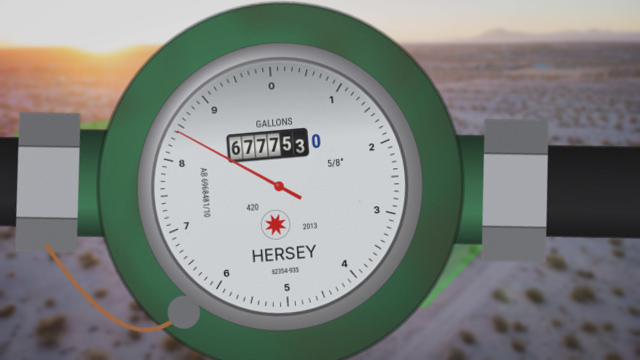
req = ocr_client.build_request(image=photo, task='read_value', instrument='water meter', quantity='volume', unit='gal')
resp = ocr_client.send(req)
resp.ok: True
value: 6777528.4 gal
